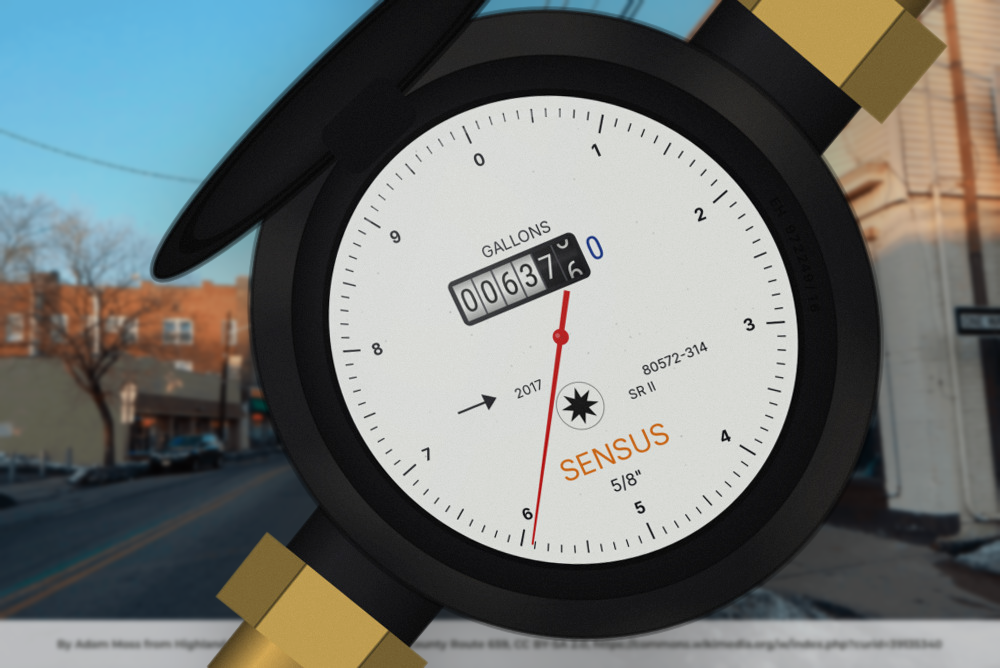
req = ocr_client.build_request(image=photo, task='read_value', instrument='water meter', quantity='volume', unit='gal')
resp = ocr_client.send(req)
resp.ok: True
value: 63755.9 gal
